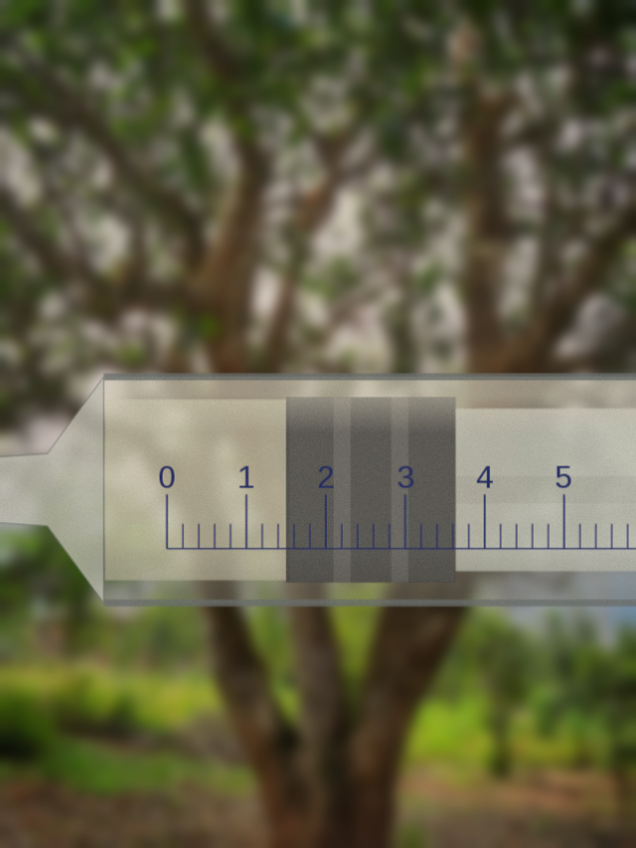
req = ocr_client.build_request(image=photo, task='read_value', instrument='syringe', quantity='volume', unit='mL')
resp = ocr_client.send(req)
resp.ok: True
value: 1.5 mL
